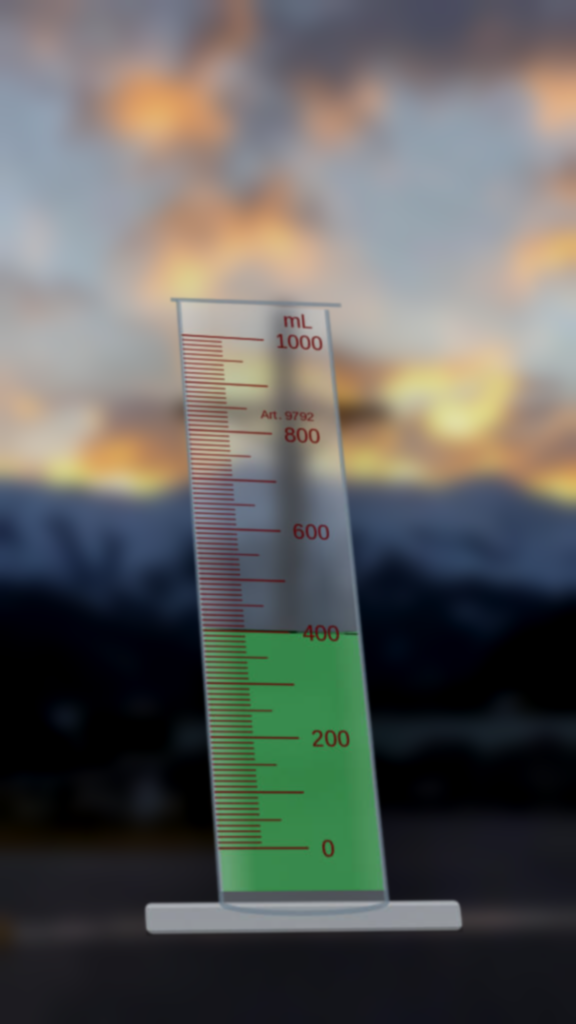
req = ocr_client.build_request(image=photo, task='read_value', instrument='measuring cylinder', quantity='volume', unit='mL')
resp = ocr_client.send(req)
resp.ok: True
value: 400 mL
